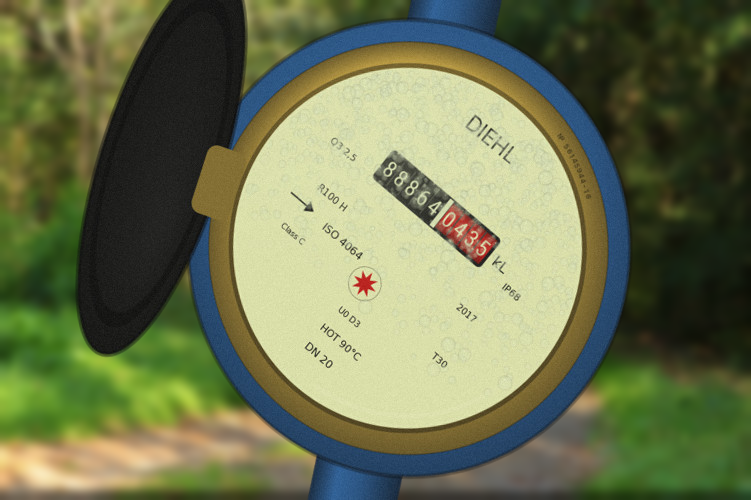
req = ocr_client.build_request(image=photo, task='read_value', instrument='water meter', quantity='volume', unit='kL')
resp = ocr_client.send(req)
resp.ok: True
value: 88864.0435 kL
